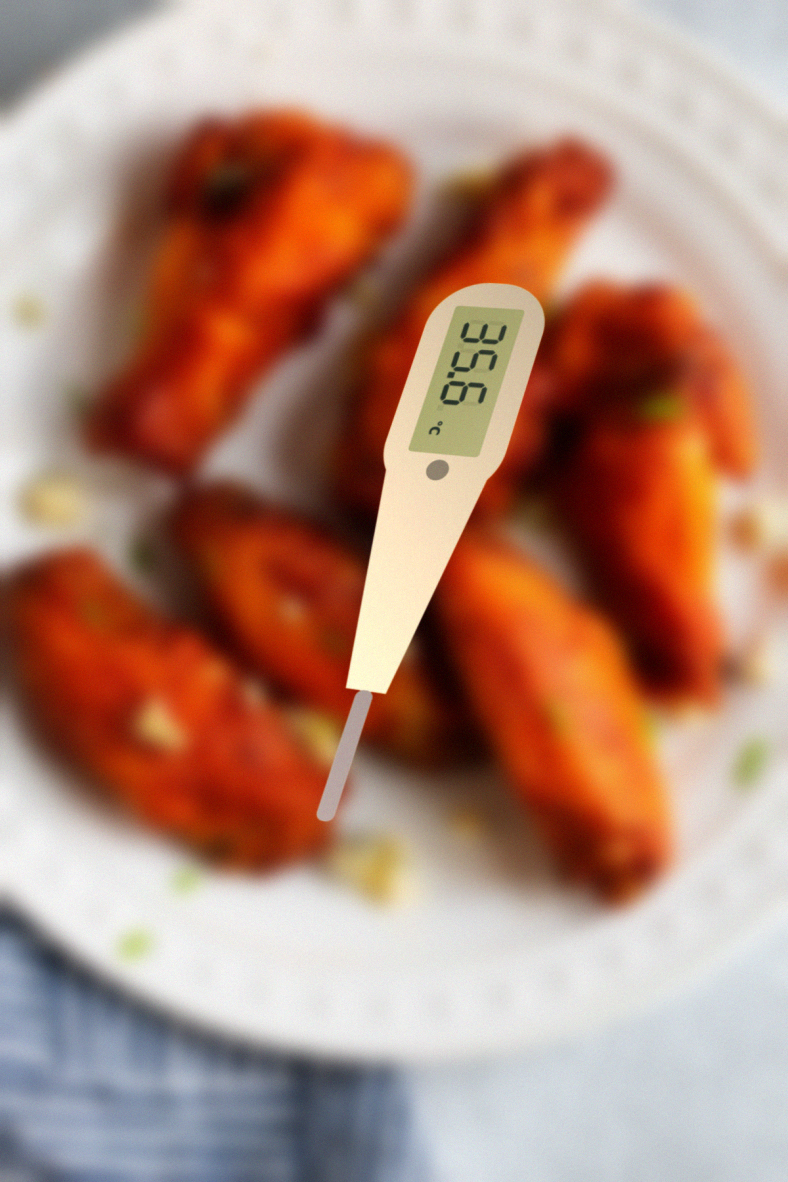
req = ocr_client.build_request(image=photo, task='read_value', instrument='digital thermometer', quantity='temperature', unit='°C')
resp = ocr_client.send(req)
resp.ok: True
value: 35.6 °C
